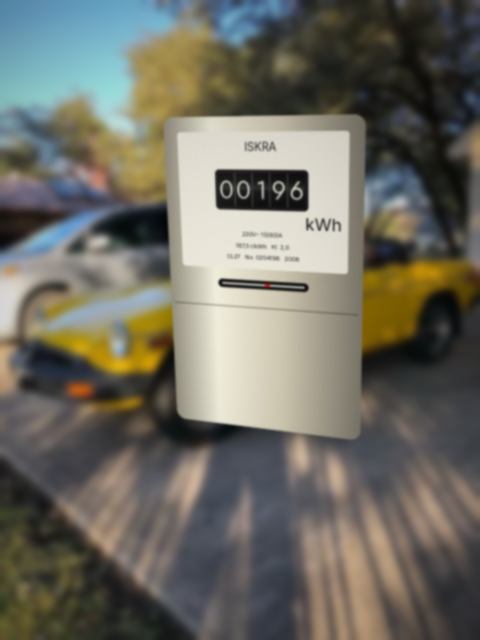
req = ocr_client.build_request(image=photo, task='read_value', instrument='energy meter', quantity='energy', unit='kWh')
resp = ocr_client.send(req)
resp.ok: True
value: 196 kWh
